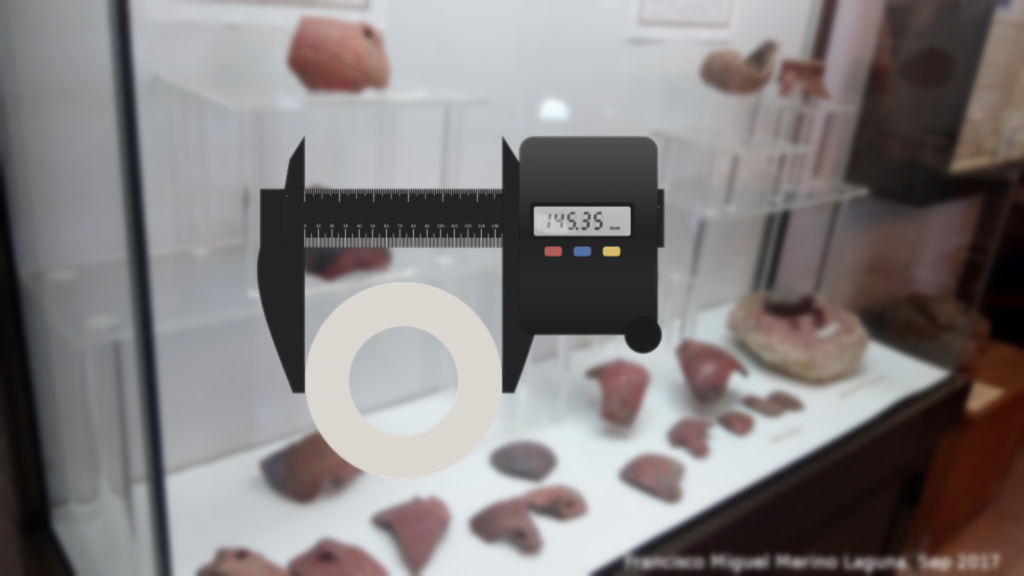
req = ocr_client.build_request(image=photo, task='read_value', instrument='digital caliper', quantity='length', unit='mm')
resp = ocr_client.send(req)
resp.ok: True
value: 145.35 mm
